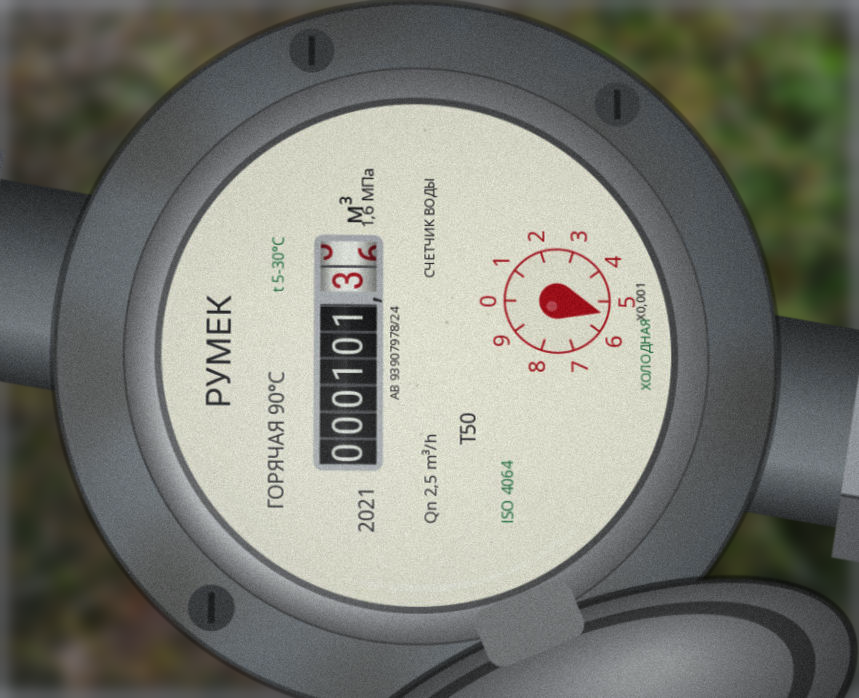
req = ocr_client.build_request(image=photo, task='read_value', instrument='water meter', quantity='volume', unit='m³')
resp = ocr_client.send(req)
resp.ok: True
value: 101.355 m³
